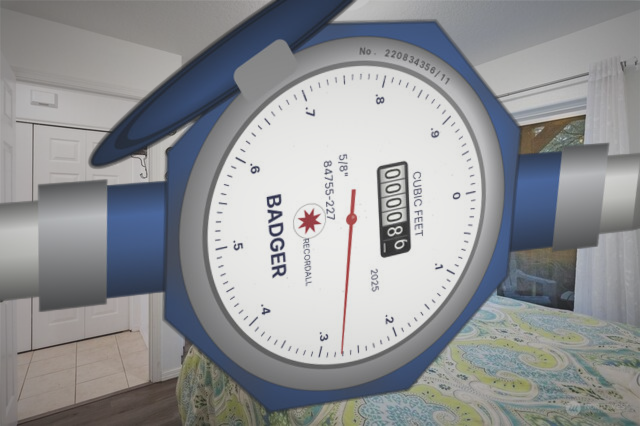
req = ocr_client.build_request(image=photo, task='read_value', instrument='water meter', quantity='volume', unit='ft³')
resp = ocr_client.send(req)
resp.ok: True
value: 86.27 ft³
